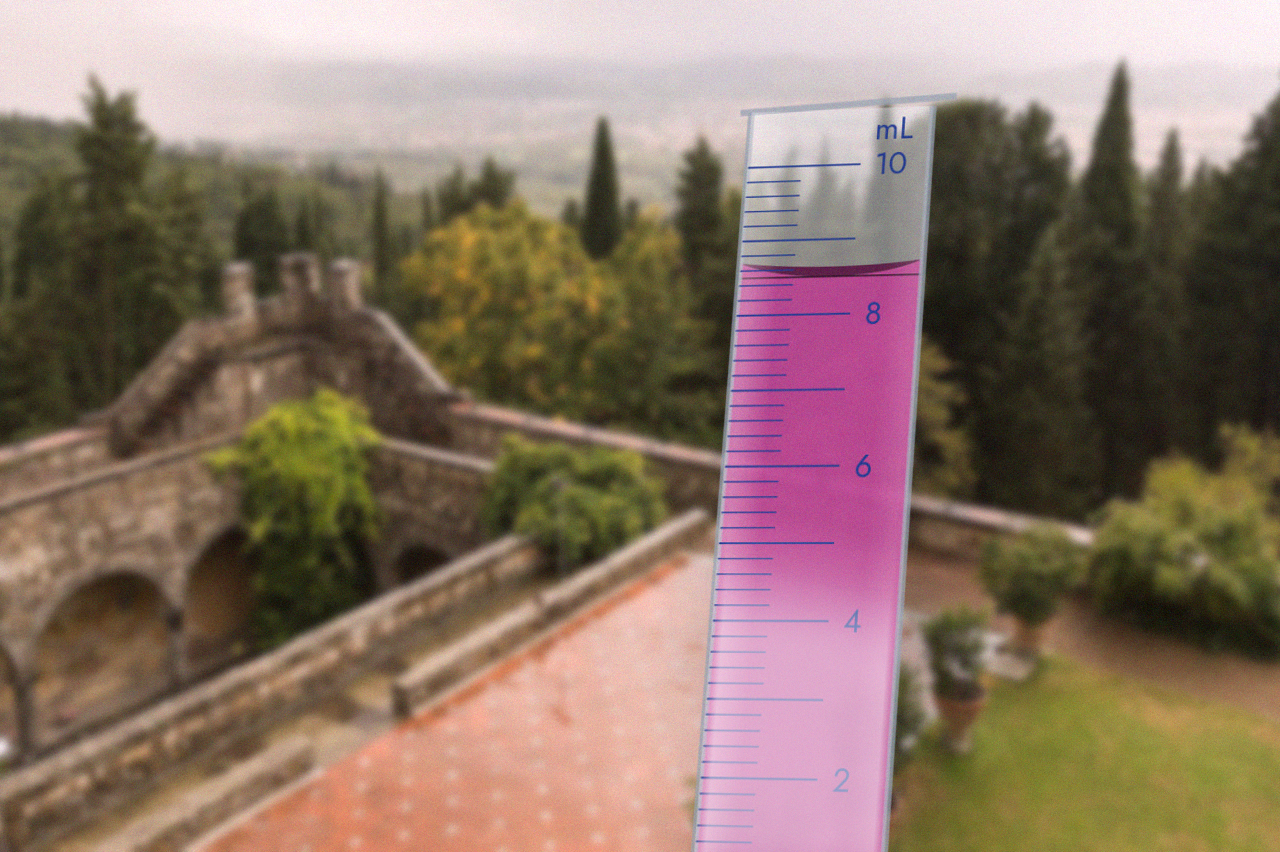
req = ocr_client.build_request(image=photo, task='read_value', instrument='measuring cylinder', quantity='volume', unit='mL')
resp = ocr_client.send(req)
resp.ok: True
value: 8.5 mL
